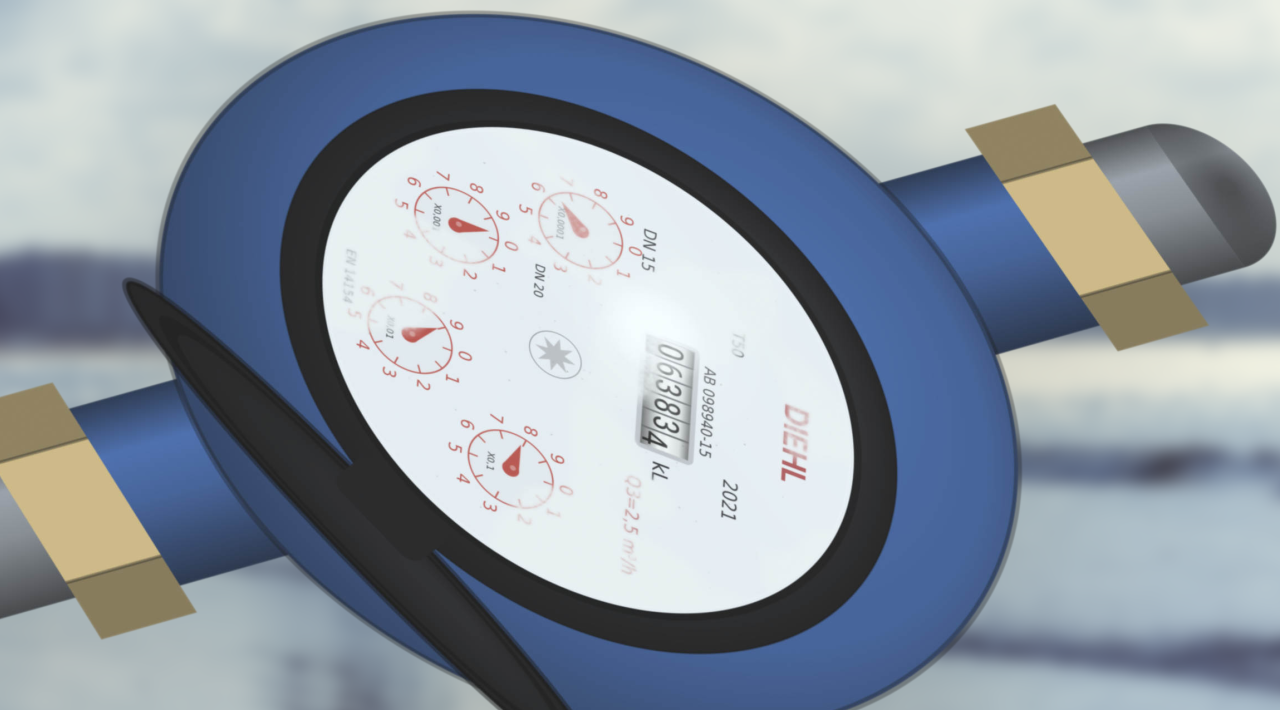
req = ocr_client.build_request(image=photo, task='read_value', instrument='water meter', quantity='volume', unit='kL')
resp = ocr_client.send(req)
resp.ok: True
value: 63833.7896 kL
